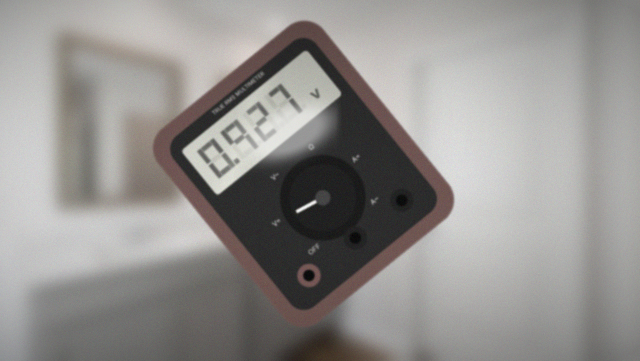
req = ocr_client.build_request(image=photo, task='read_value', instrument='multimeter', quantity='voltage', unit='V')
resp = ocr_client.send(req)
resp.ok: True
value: 0.927 V
